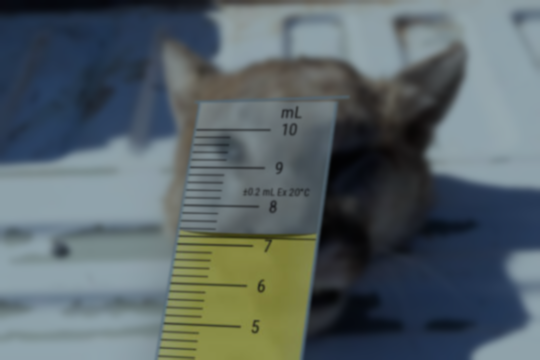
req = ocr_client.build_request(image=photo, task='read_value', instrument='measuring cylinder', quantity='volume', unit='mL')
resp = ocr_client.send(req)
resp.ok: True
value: 7.2 mL
